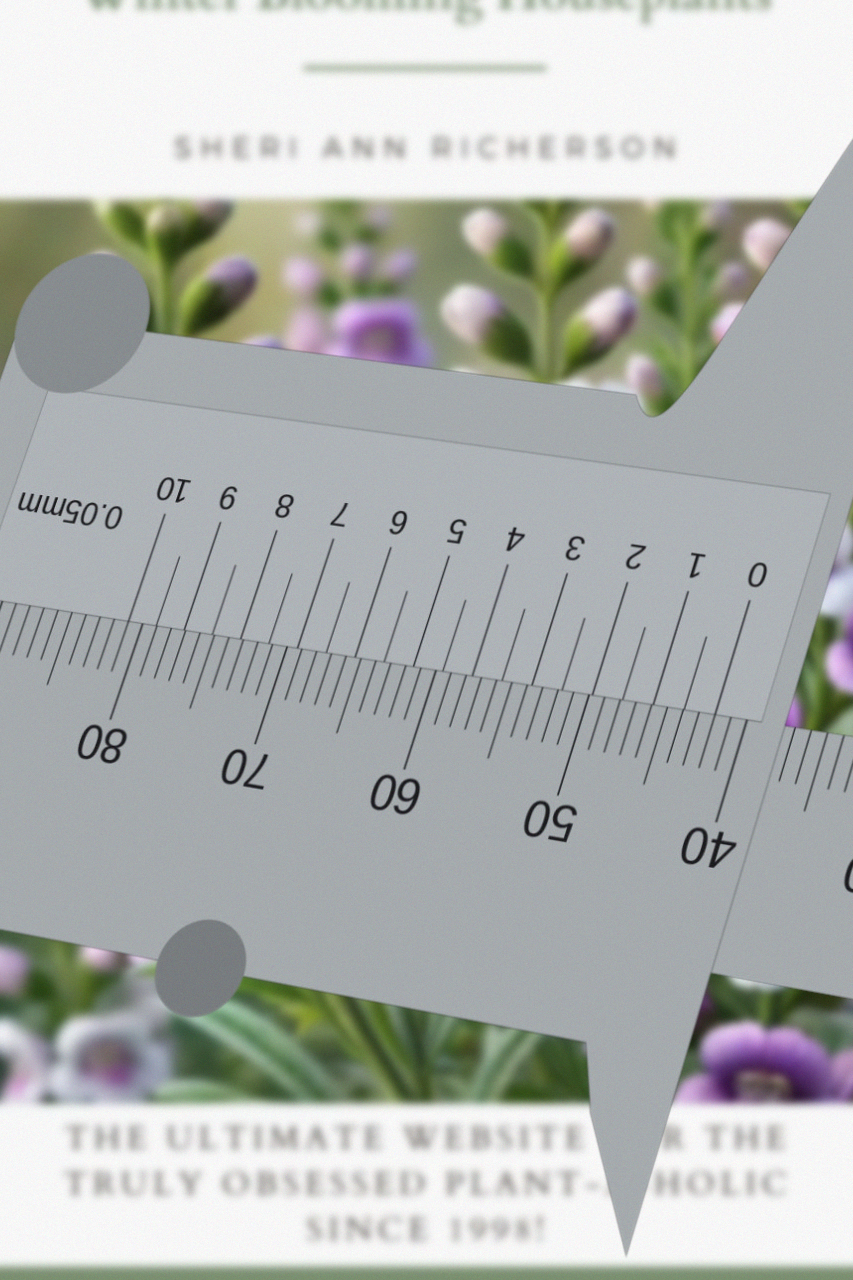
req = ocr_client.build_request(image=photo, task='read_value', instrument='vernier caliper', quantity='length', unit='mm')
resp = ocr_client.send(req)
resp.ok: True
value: 42.0 mm
